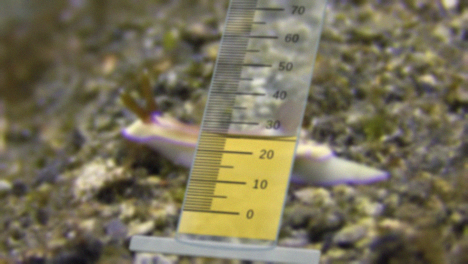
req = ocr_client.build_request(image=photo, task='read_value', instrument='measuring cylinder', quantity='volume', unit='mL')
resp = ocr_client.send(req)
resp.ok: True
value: 25 mL
